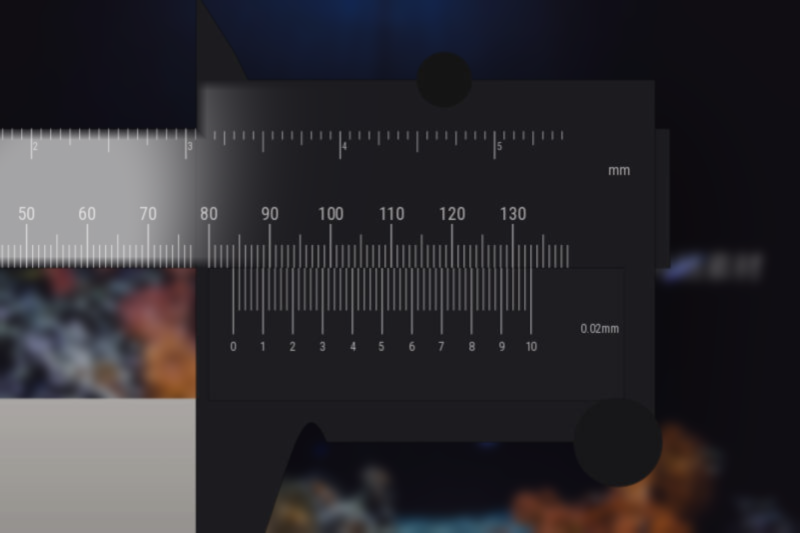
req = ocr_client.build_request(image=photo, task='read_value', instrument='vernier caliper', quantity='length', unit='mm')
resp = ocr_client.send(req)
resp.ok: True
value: 84.0 mm
